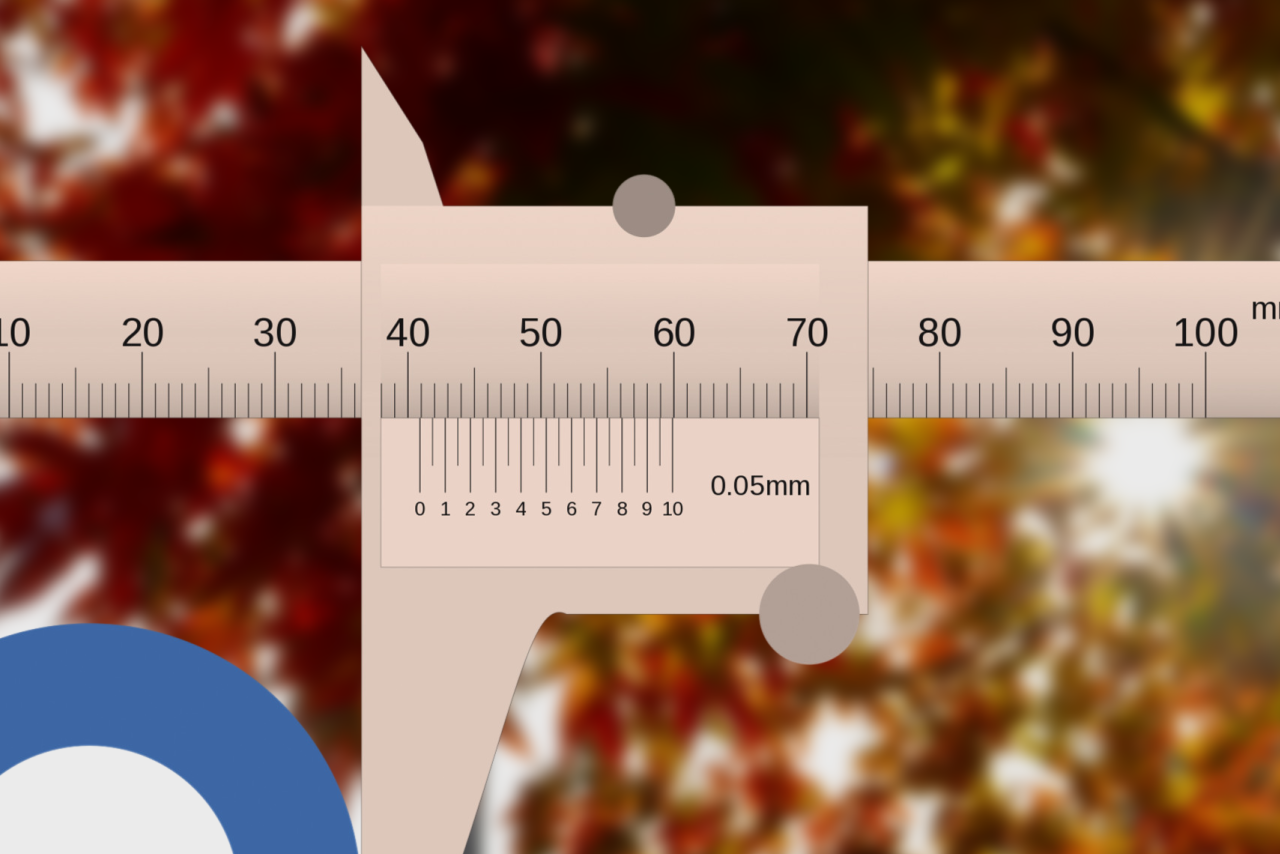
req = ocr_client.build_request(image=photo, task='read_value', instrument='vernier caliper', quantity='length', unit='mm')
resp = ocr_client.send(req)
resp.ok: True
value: 40.9 mm
